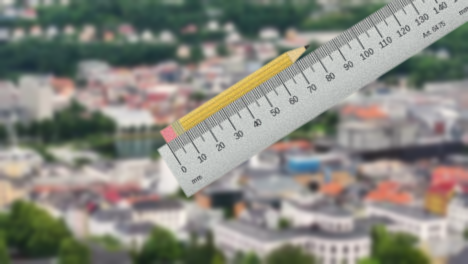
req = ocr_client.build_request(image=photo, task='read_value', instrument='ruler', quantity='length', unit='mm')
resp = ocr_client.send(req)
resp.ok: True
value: 80 mm
